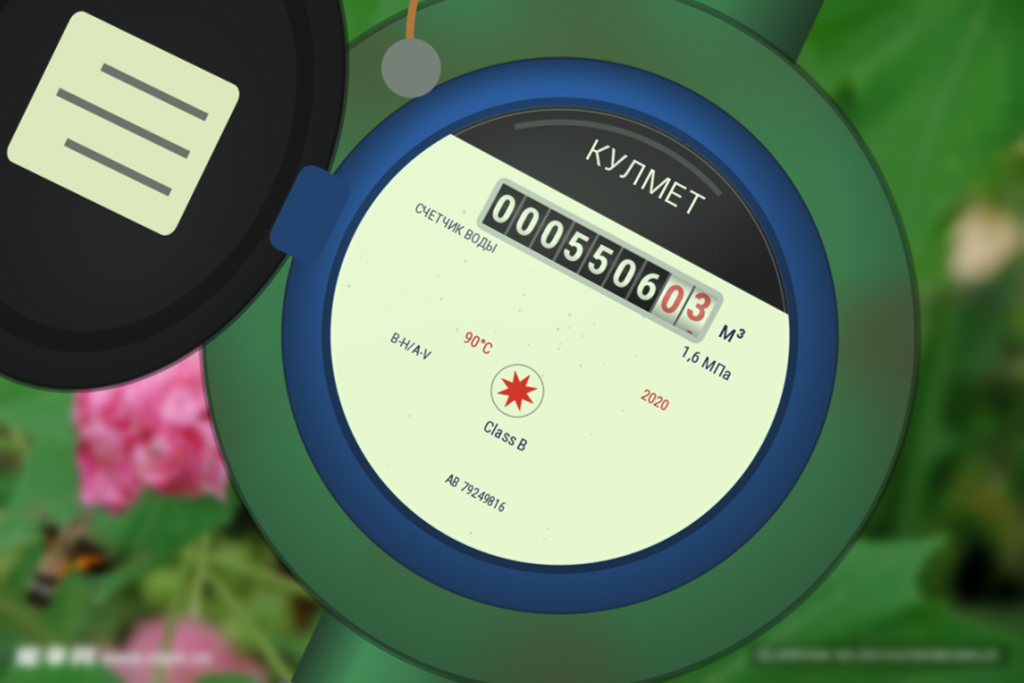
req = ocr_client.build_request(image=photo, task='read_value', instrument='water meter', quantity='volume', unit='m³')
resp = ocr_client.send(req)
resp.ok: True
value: 5506.03 m³
